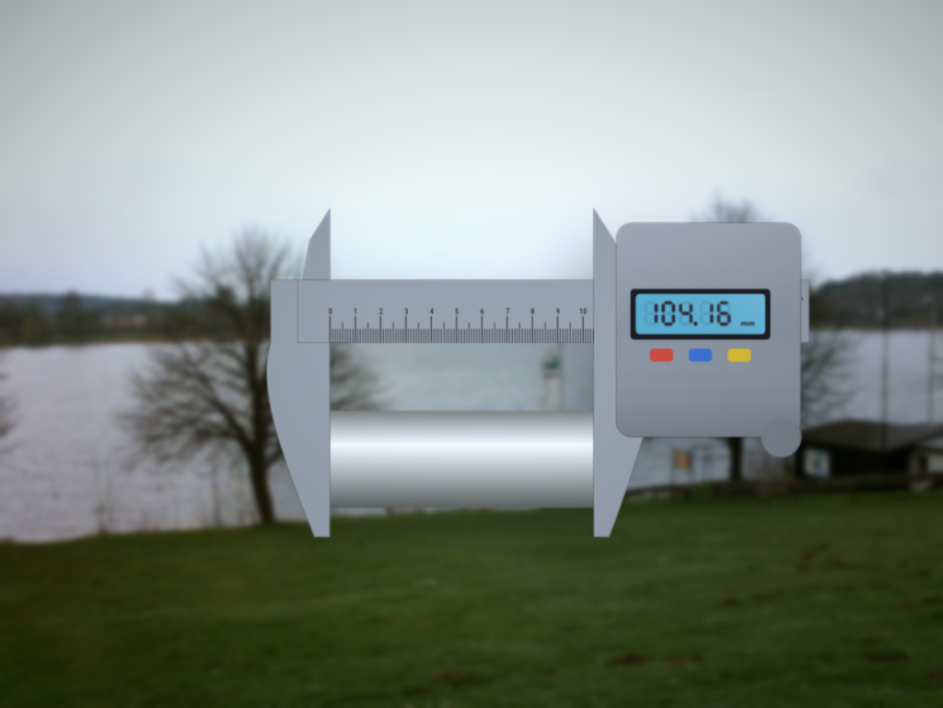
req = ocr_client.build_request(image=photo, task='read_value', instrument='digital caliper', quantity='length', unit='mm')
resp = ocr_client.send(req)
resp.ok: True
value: 104.16 mm
